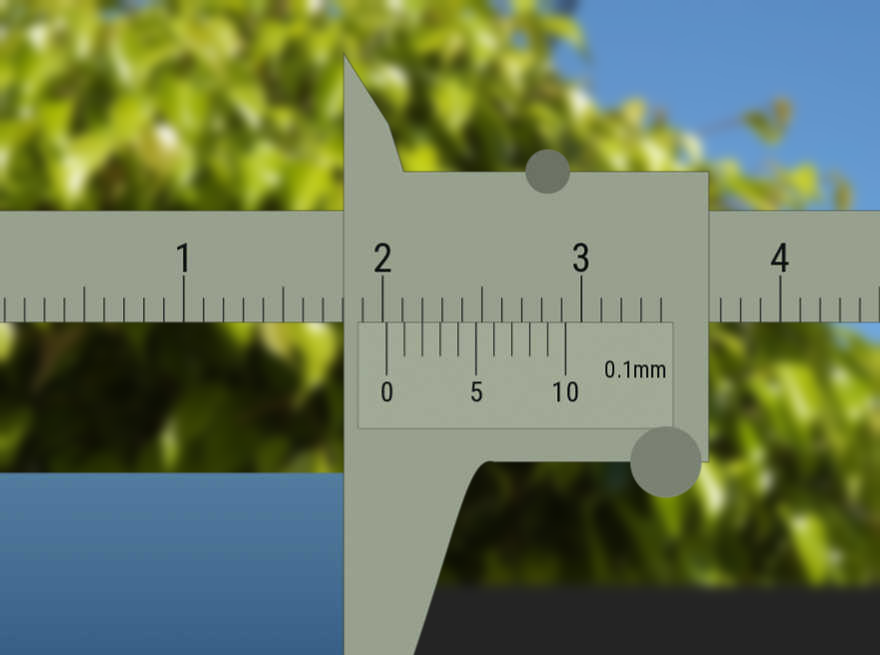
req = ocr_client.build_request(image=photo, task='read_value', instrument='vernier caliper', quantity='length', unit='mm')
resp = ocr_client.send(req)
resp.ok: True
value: 20.2 mm
